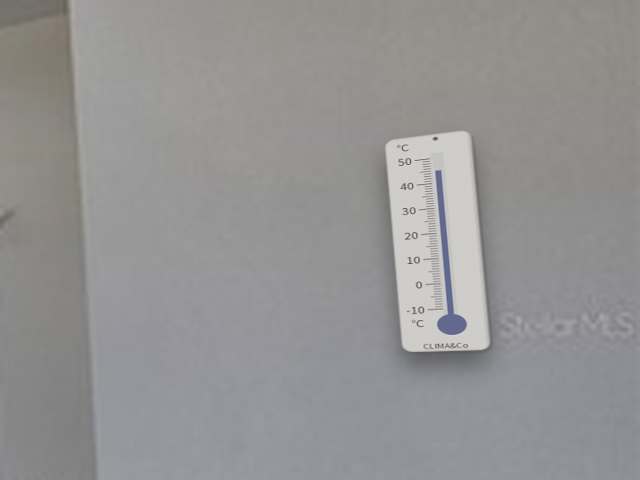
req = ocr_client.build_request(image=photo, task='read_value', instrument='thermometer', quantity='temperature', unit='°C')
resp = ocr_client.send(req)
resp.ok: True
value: 45 °C
